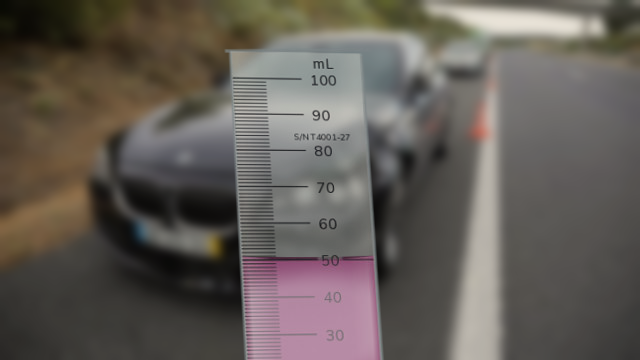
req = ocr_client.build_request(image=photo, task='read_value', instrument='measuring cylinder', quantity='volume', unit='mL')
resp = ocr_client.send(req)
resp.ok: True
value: 50 mL
